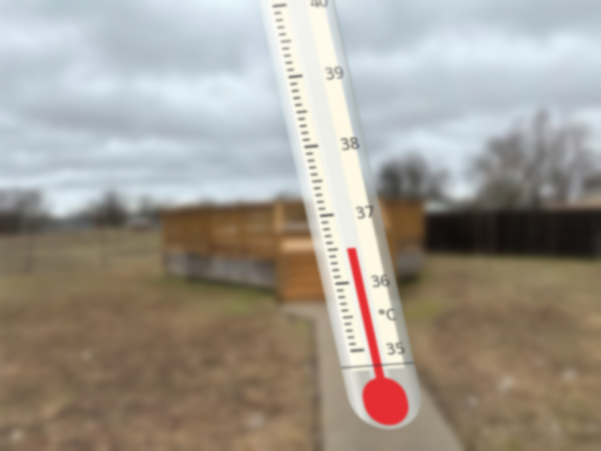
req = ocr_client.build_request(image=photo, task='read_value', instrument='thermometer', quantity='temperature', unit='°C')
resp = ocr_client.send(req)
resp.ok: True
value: 36.5 °C
